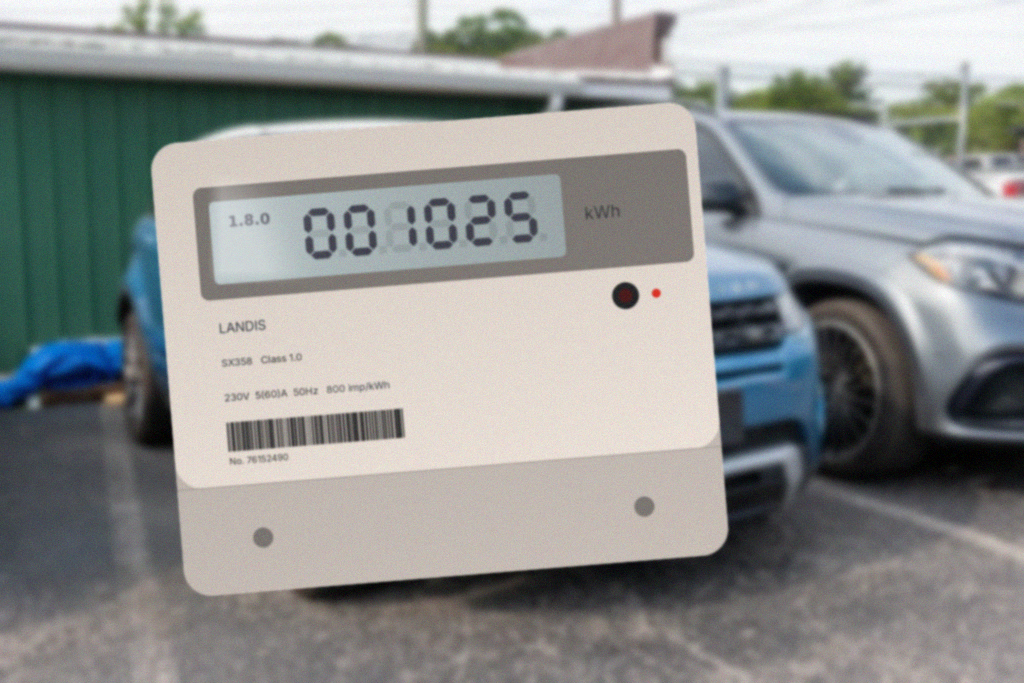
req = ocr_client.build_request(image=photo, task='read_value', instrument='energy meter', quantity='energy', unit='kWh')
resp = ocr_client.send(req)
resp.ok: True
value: 1025 kWh
